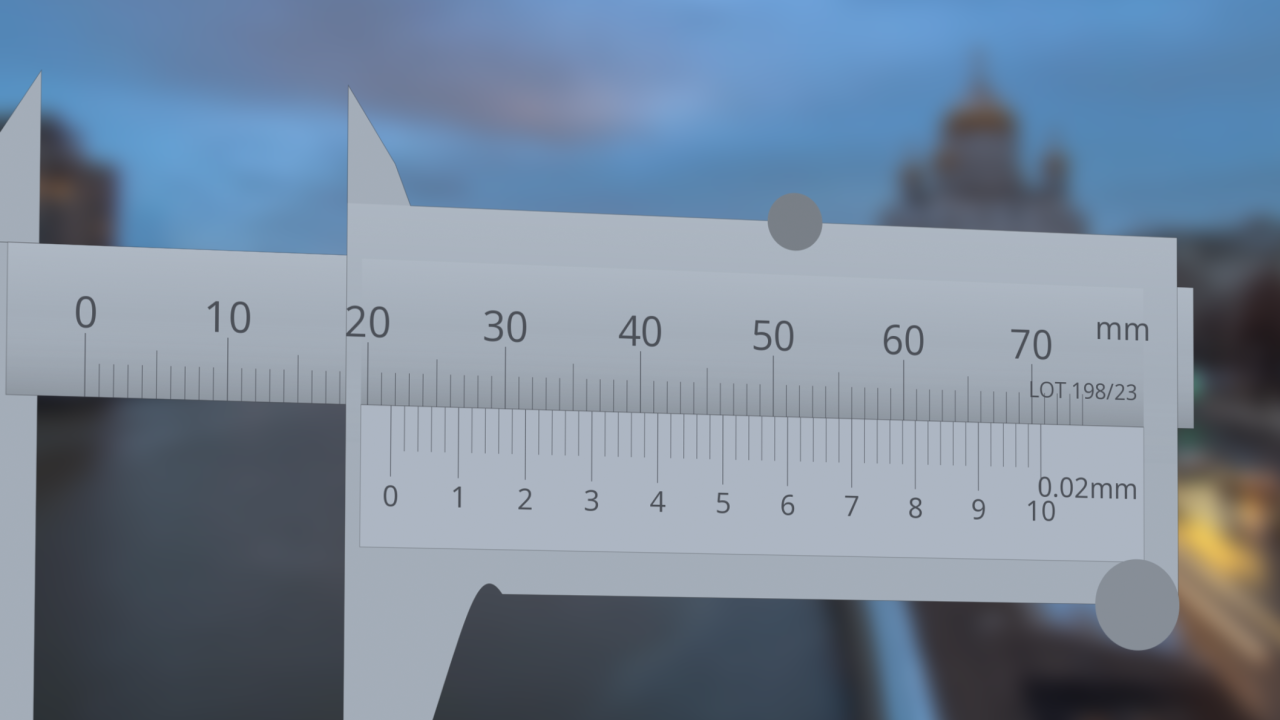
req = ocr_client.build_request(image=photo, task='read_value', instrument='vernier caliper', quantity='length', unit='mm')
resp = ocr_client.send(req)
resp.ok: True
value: 21.7 mm
